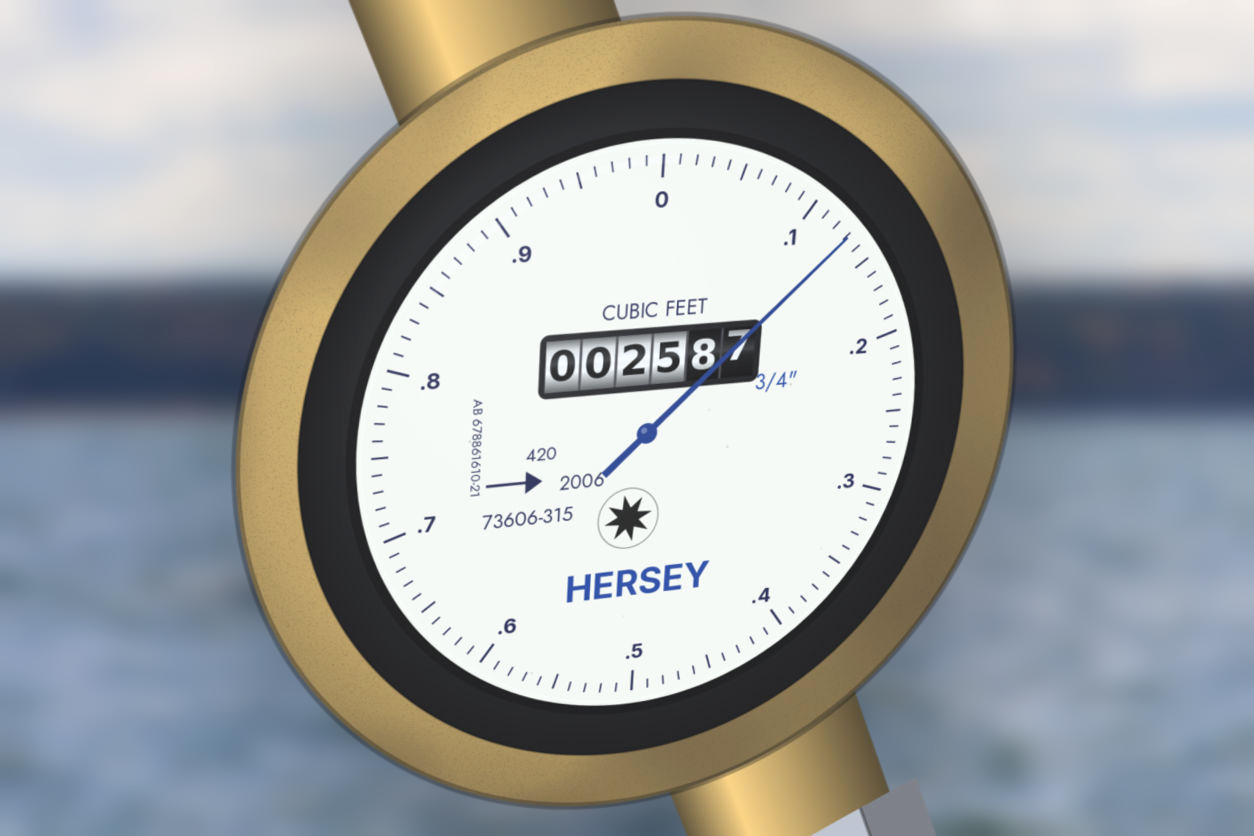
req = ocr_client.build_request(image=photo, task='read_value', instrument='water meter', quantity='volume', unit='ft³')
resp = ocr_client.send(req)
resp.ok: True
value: 2587.13 ft³
